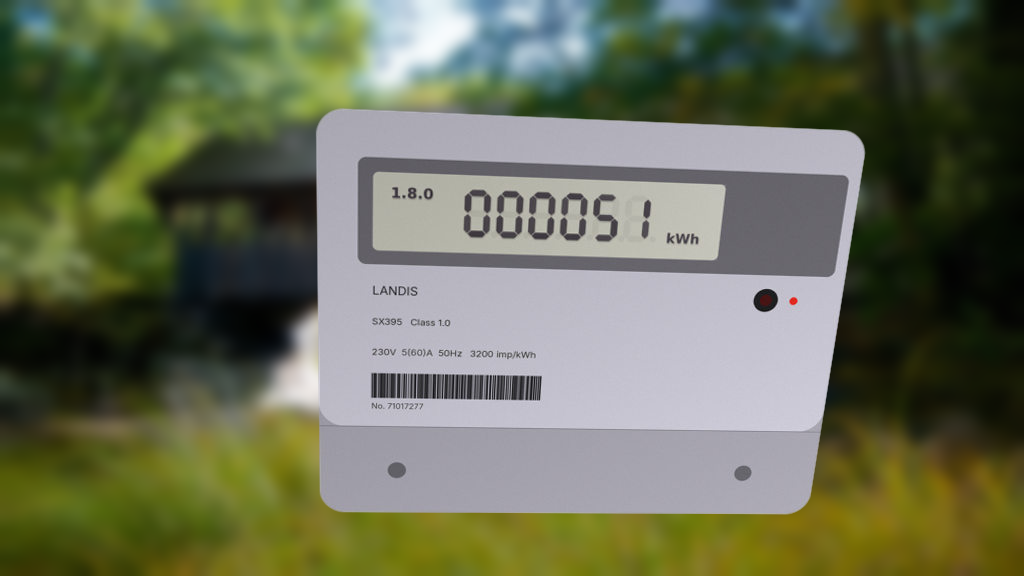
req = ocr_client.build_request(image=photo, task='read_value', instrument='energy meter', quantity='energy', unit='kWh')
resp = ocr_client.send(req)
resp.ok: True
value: 51 kWh
